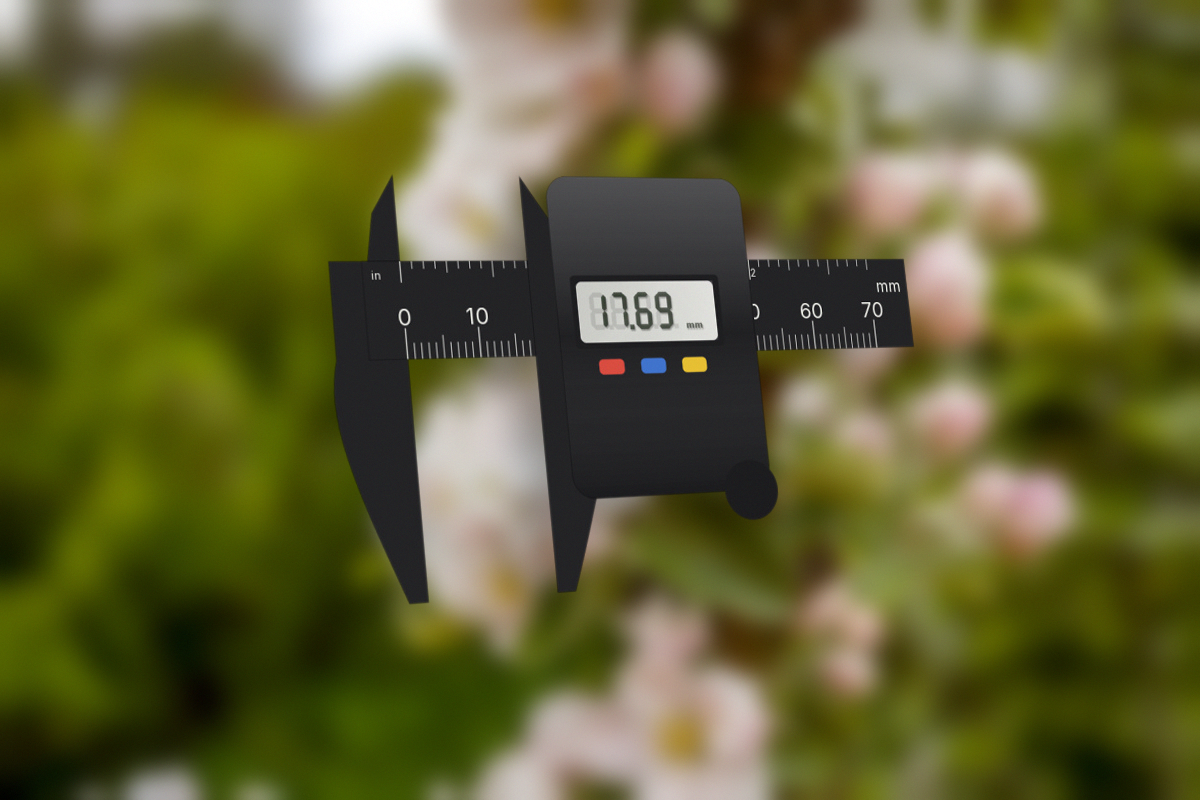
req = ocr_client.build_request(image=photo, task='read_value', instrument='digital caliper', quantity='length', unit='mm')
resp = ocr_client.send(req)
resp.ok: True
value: 17.69 mm
